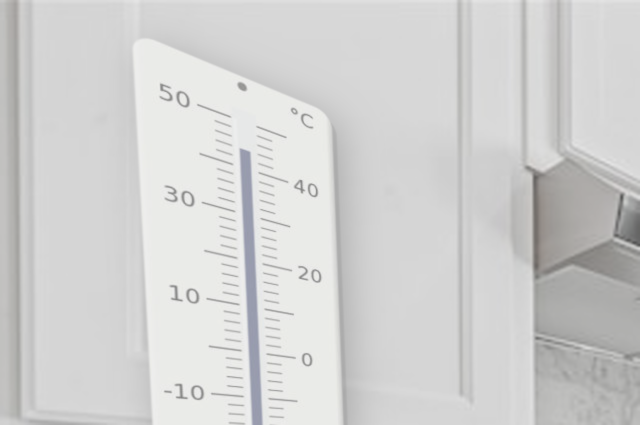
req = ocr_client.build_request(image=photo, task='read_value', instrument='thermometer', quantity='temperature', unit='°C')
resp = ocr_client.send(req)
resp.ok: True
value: 44 °C
